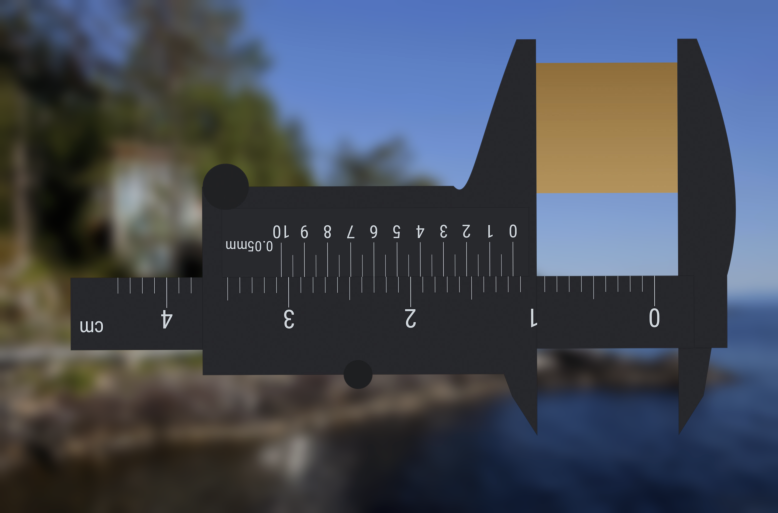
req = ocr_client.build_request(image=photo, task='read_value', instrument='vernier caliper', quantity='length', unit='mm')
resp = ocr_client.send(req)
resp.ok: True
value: 11.6 mm
